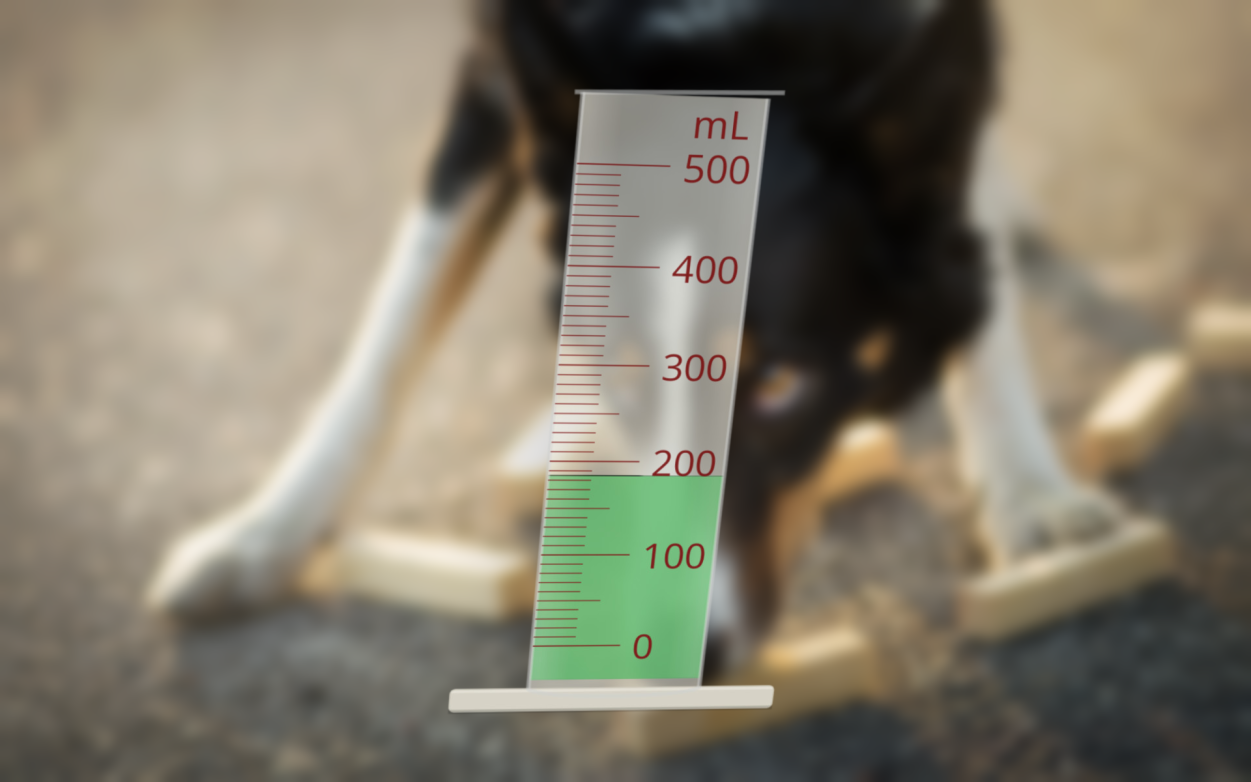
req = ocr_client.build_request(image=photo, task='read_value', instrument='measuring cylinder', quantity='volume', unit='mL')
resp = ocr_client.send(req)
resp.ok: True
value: 185 mL
